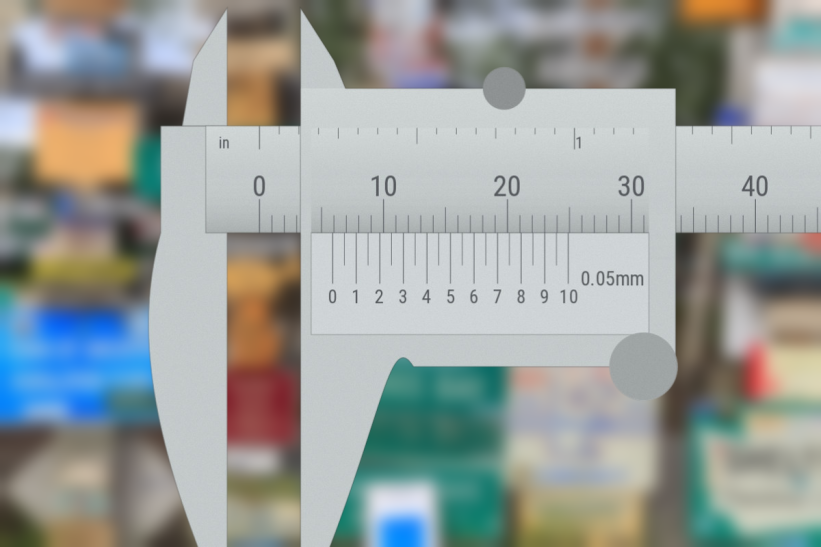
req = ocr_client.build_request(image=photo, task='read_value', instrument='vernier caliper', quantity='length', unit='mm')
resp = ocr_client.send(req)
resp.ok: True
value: 5.9 mm
